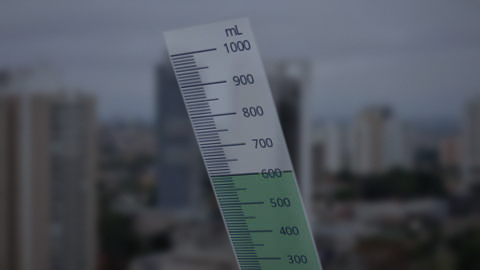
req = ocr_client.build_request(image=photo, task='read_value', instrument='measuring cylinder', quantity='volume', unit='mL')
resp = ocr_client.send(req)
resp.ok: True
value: 600 mL
